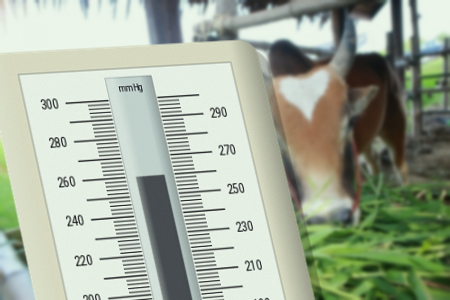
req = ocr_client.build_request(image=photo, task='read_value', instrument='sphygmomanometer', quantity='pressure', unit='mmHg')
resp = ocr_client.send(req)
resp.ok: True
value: 260 mmHg
